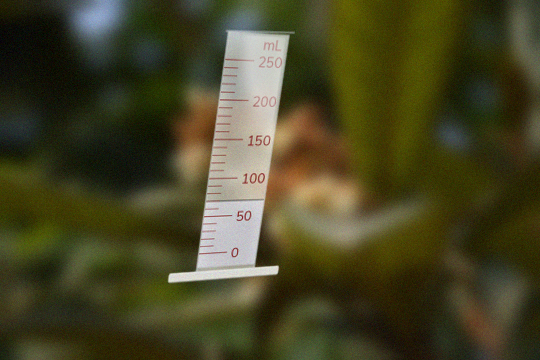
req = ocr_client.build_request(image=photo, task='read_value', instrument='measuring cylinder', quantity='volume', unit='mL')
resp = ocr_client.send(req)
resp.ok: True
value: 70 mL
